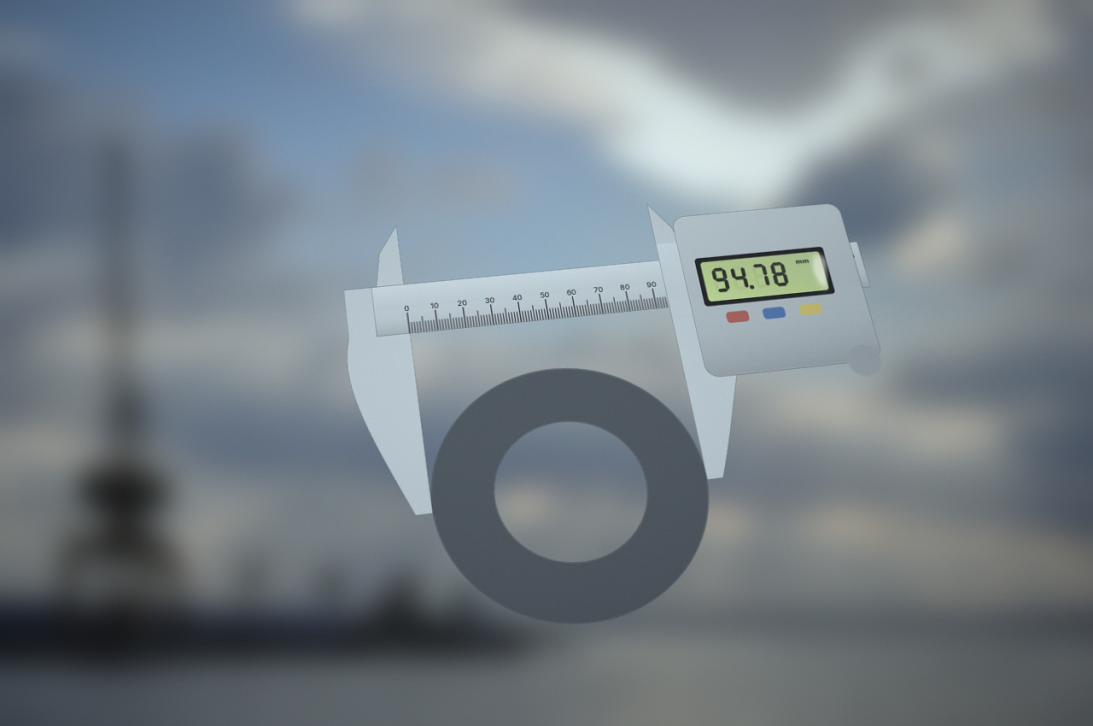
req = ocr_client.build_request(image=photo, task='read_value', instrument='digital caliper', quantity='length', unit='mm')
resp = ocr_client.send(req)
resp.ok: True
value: 94.78 mm
